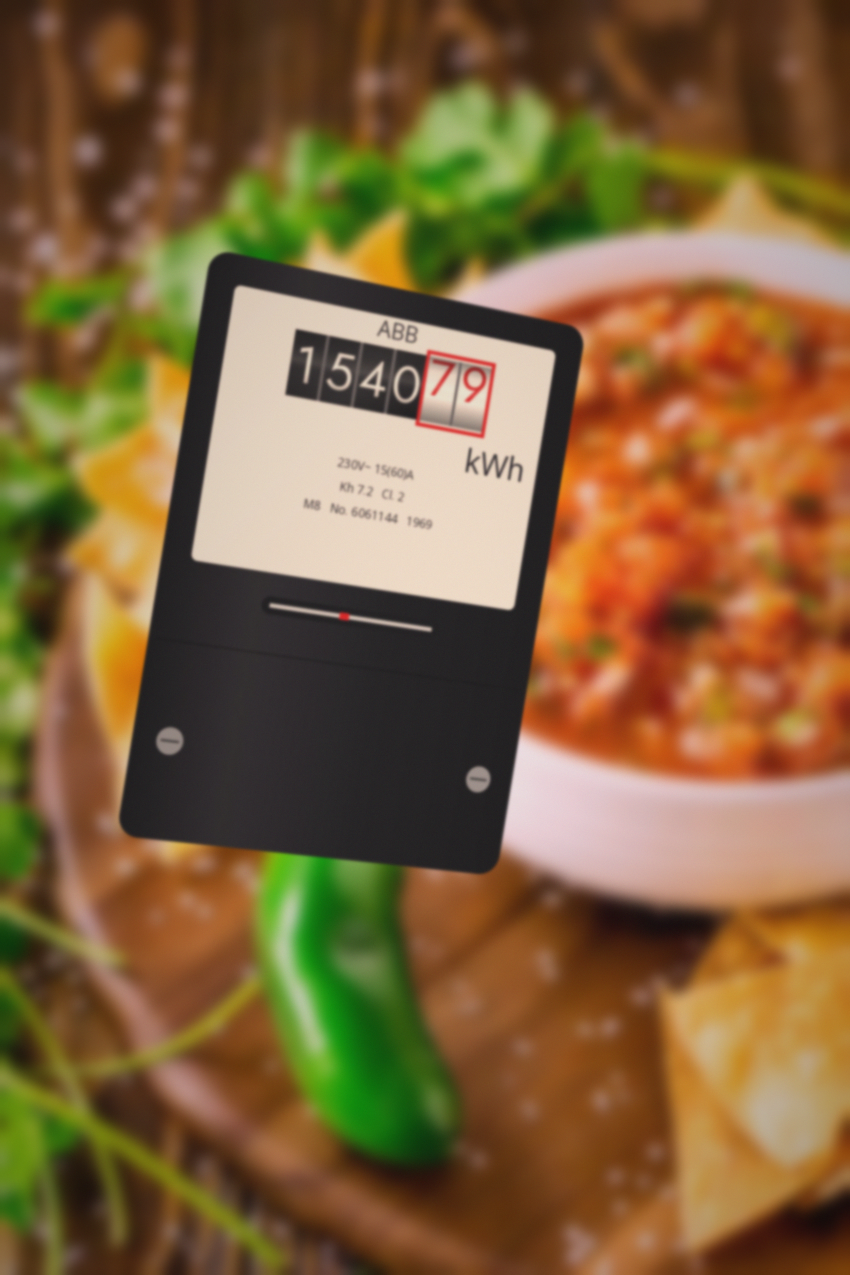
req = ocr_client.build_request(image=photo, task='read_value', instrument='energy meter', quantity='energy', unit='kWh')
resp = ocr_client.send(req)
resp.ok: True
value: 1540.79 kWh
